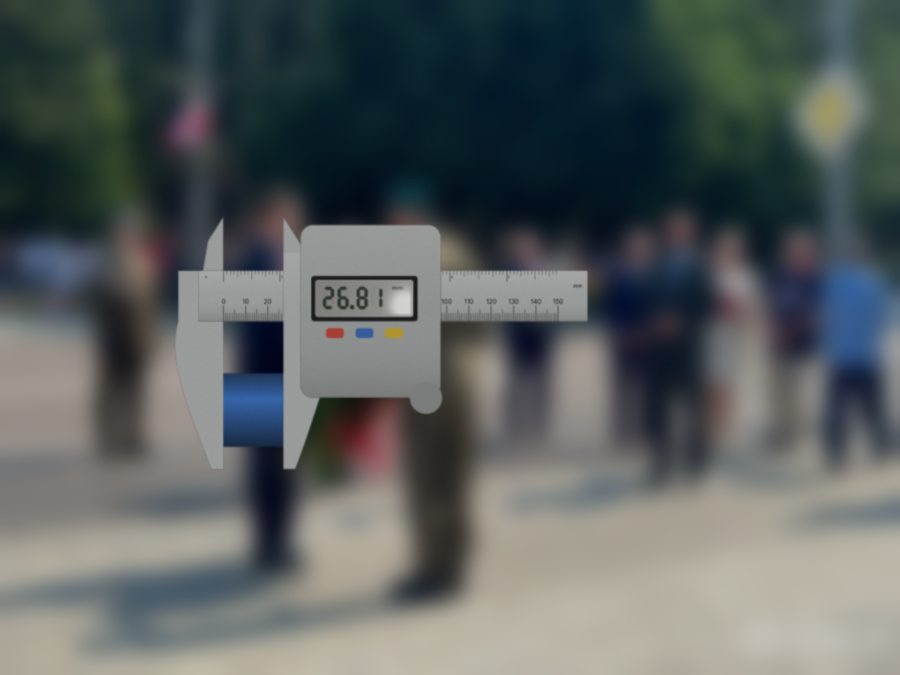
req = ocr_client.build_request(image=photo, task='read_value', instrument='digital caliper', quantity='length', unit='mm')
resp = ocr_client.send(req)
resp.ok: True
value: 26.81 mm
